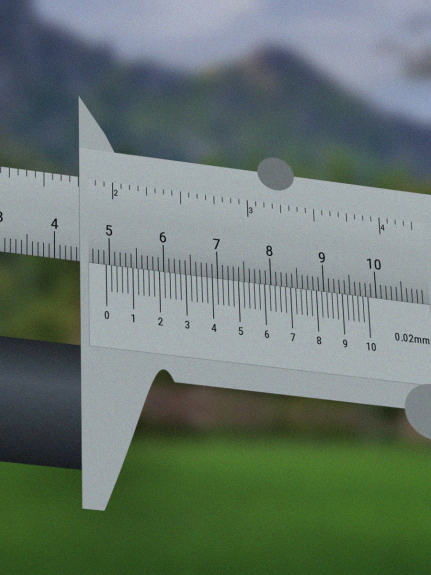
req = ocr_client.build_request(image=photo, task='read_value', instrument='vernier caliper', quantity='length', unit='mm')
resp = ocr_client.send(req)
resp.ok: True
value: 49.4 mm
